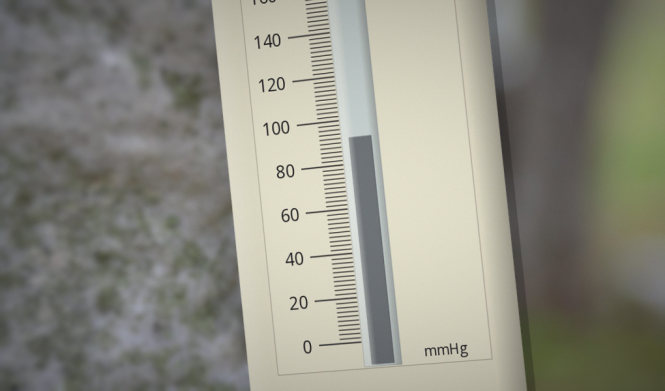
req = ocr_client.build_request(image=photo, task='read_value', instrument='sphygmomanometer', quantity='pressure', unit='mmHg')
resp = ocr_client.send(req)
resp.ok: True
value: 92 mmHg
